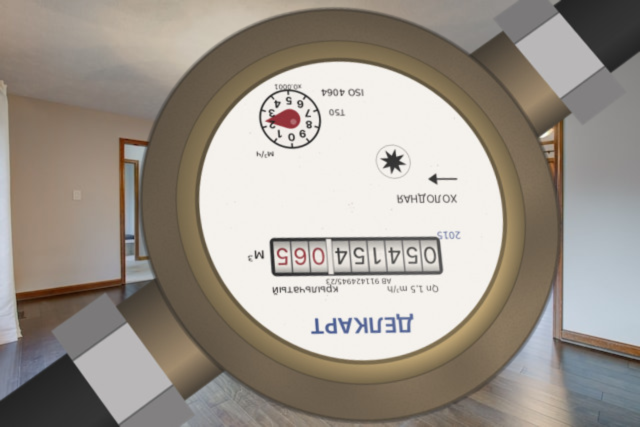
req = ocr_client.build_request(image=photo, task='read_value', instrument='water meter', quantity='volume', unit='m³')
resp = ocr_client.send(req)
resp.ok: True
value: 54154.0652 m³
